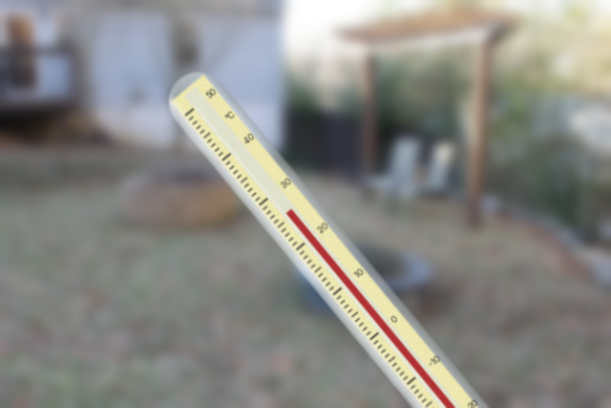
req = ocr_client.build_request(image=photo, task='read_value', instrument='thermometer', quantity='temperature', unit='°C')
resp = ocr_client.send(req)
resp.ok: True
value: 26 °C
